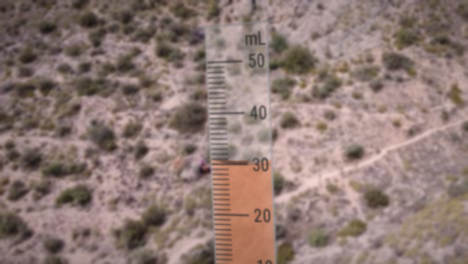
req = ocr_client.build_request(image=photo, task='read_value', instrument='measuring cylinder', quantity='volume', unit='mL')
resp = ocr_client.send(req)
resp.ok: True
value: 30 mL
